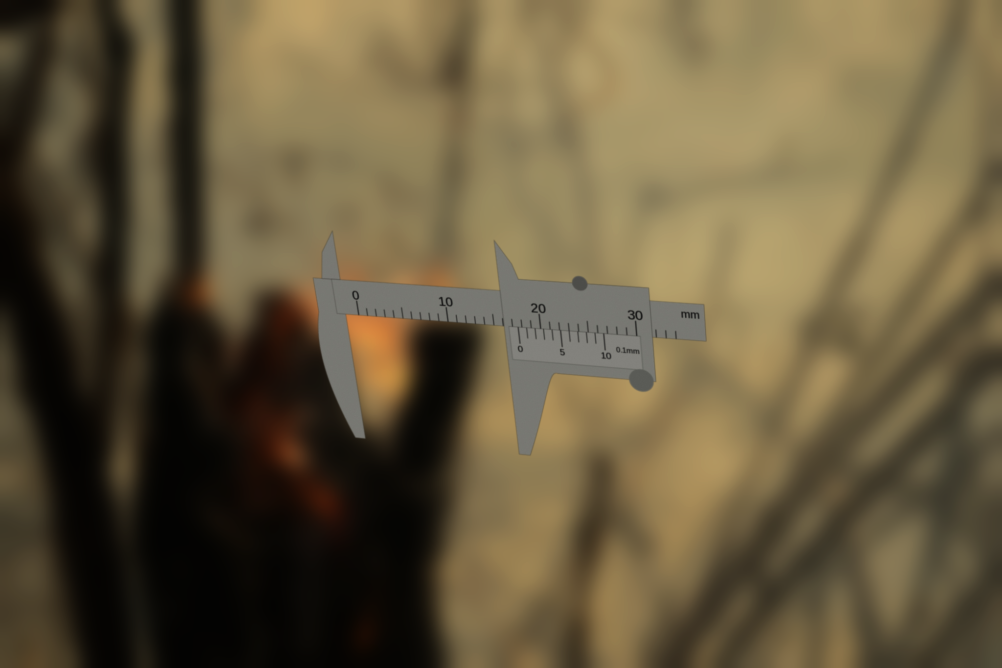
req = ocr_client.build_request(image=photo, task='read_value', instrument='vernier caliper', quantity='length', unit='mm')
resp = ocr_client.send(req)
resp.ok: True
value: 17.6 mm
